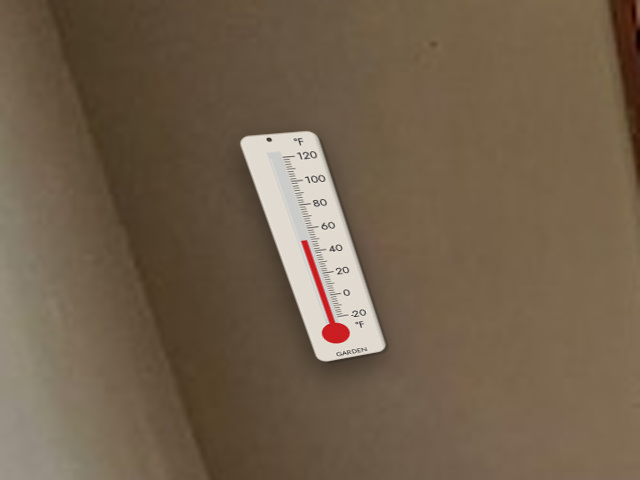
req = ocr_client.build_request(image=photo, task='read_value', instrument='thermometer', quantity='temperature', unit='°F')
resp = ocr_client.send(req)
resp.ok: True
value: 50 °F
